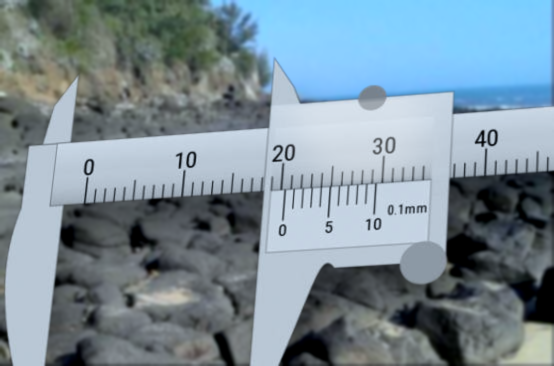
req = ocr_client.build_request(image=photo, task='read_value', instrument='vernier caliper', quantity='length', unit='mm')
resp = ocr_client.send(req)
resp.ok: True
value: 20.4 mm
